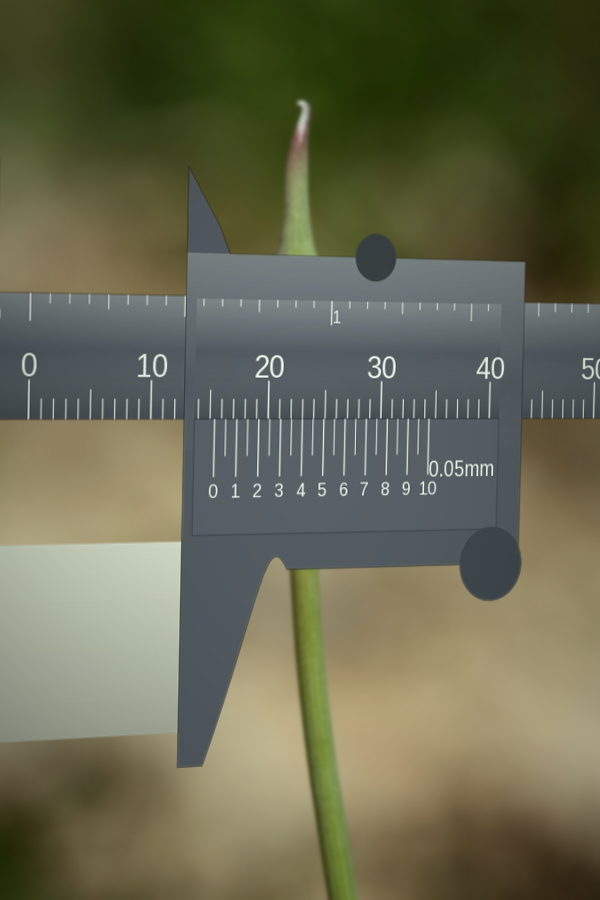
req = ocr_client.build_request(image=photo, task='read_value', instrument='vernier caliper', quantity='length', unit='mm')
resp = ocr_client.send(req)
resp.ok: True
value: 15.4 mm
